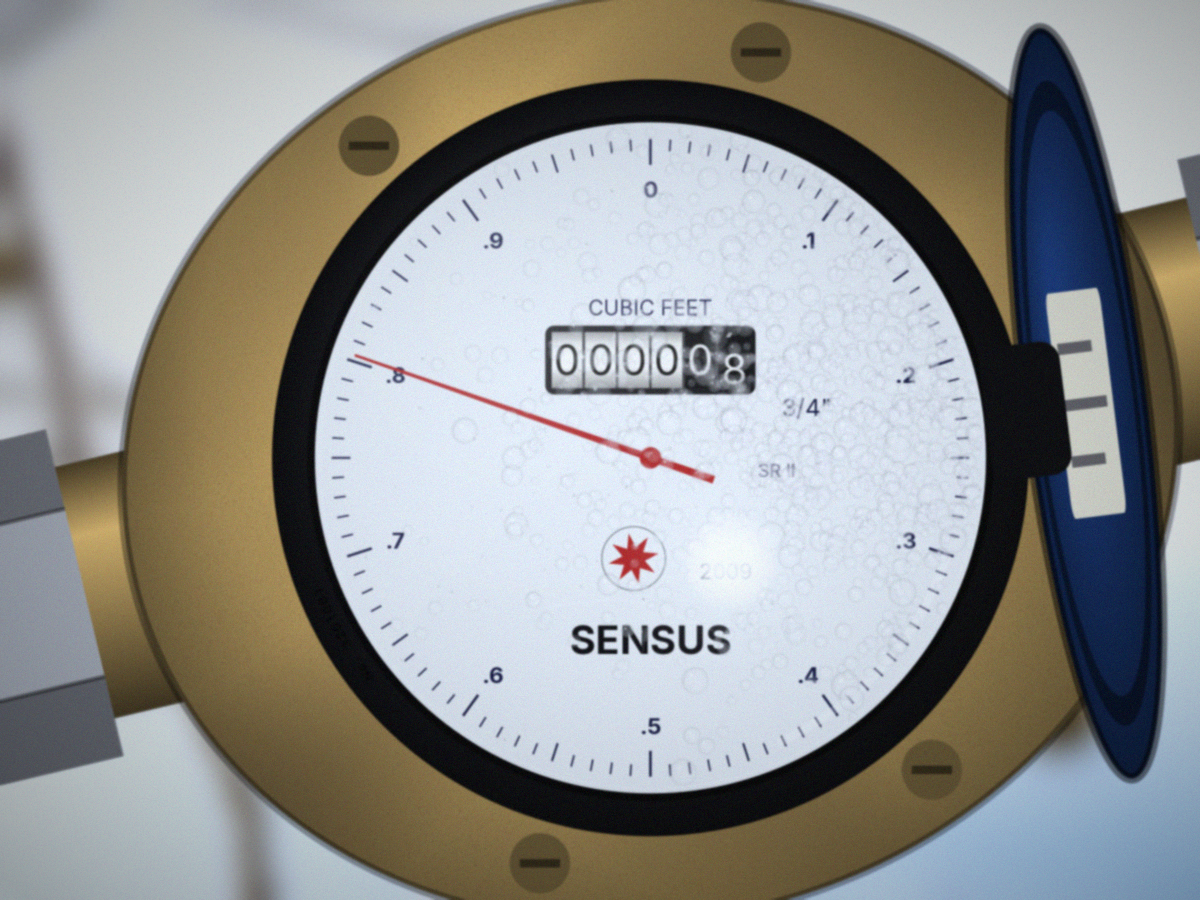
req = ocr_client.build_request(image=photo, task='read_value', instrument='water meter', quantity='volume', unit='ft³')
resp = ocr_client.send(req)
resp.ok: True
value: 7.80 ft³
